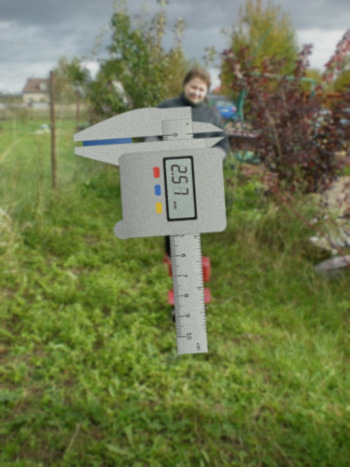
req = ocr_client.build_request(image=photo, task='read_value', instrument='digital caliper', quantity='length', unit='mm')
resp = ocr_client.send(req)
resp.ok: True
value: 2.57 mm
